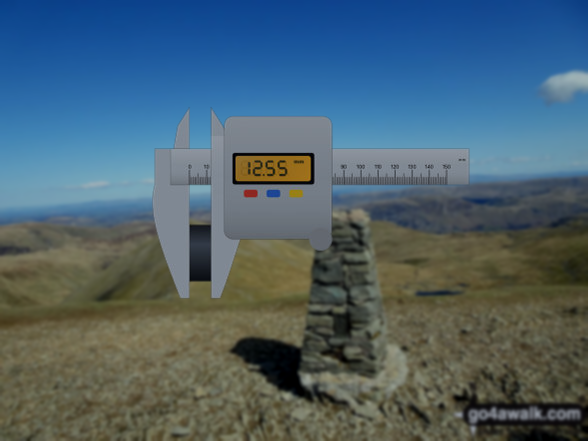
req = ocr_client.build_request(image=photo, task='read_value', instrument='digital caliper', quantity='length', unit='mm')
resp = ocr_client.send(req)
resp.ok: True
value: 12.55 mm
